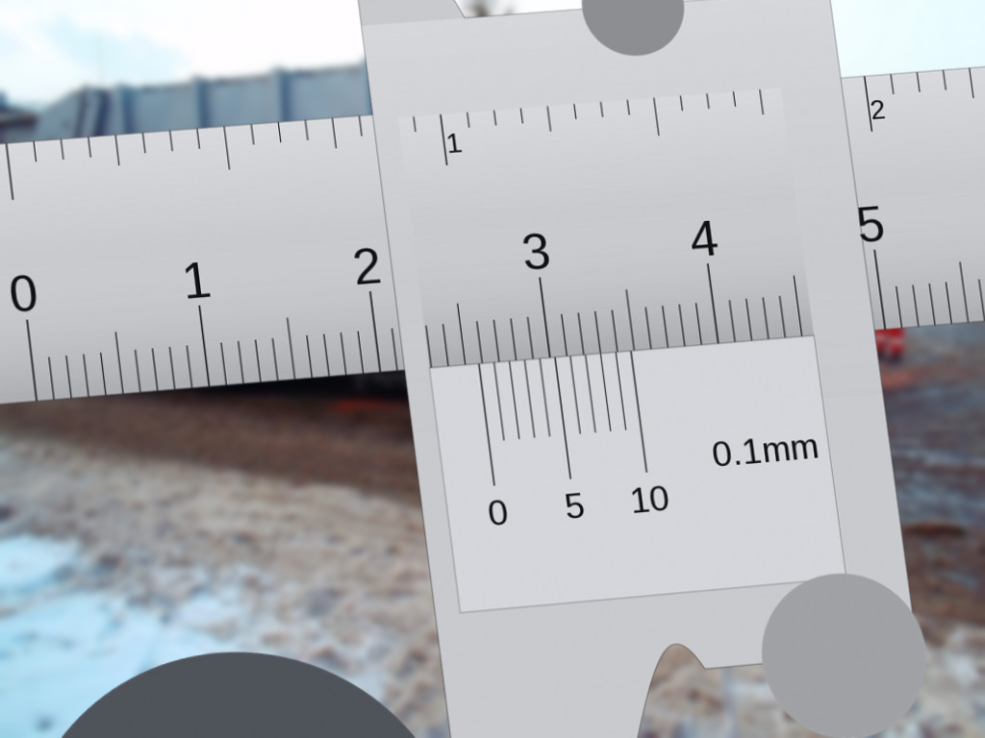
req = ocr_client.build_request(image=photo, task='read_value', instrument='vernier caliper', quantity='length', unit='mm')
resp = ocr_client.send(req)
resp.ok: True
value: 25.8 mm
